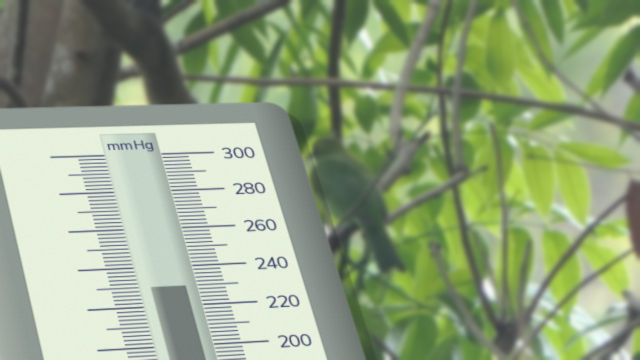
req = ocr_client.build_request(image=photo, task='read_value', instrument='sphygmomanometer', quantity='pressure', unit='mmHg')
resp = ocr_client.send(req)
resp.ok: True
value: 230 mmHg
